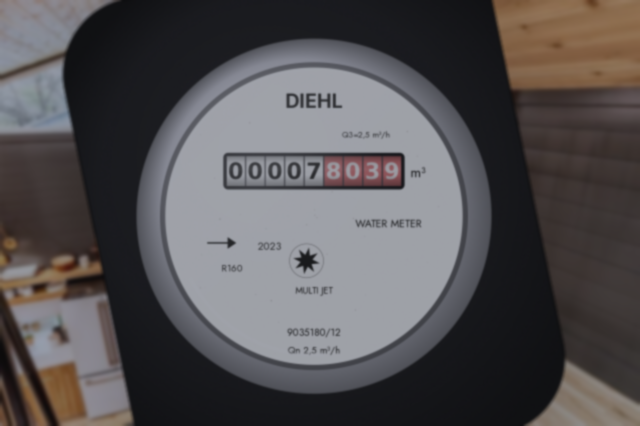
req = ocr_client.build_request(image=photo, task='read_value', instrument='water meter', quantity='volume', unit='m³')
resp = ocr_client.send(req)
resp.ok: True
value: 7.8039 m³
